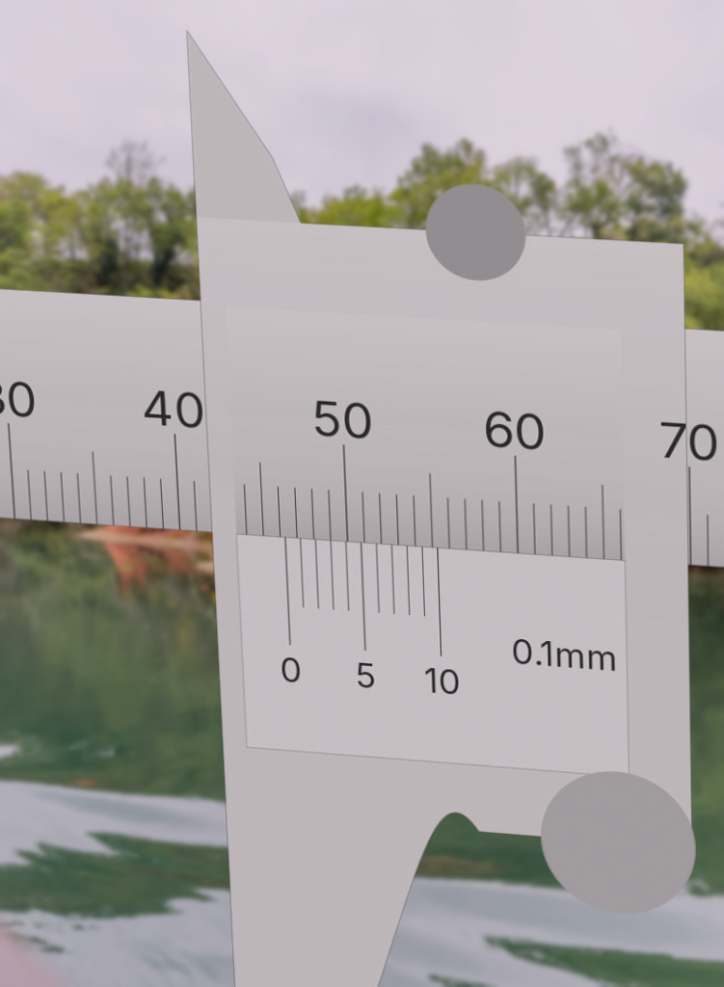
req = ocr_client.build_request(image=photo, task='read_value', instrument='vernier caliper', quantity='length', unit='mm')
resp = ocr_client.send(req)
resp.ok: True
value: 46.3 mm
